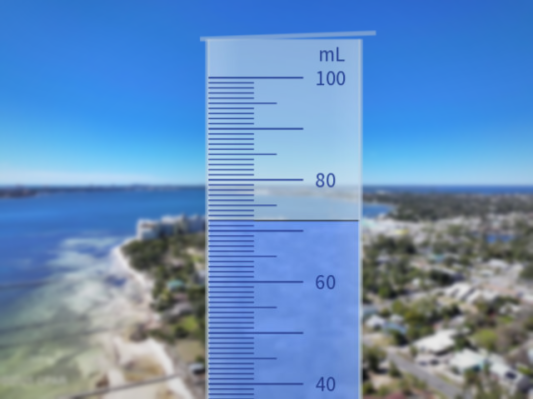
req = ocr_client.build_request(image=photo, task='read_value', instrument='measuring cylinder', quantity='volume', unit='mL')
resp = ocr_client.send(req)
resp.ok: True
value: 72 mL
